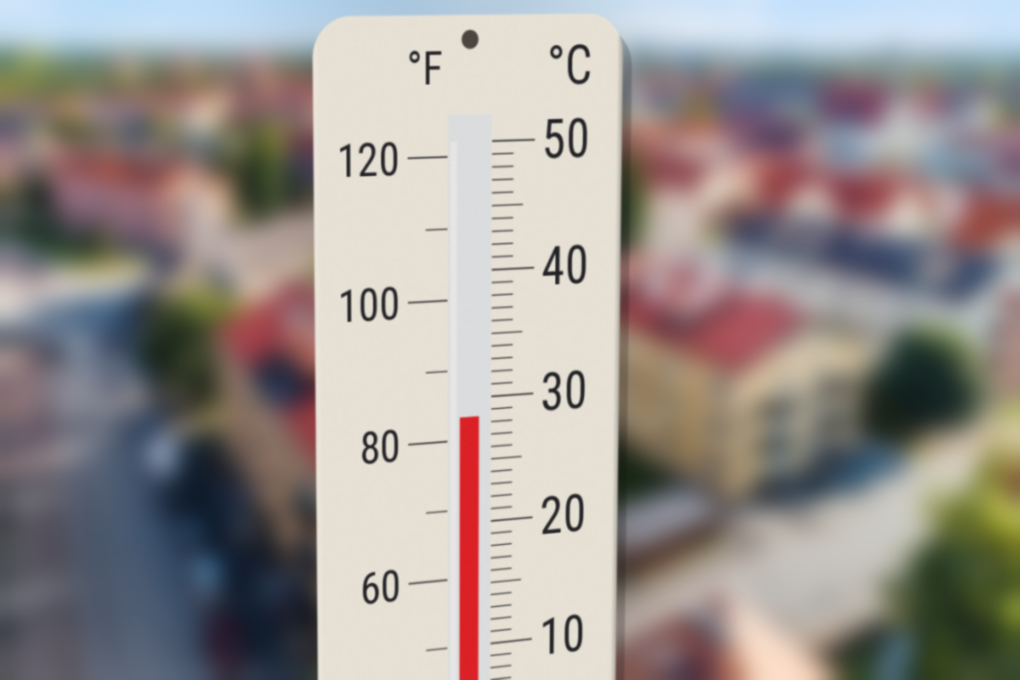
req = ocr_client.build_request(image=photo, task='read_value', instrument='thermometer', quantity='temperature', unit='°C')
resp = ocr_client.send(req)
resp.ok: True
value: 28.5 °C
